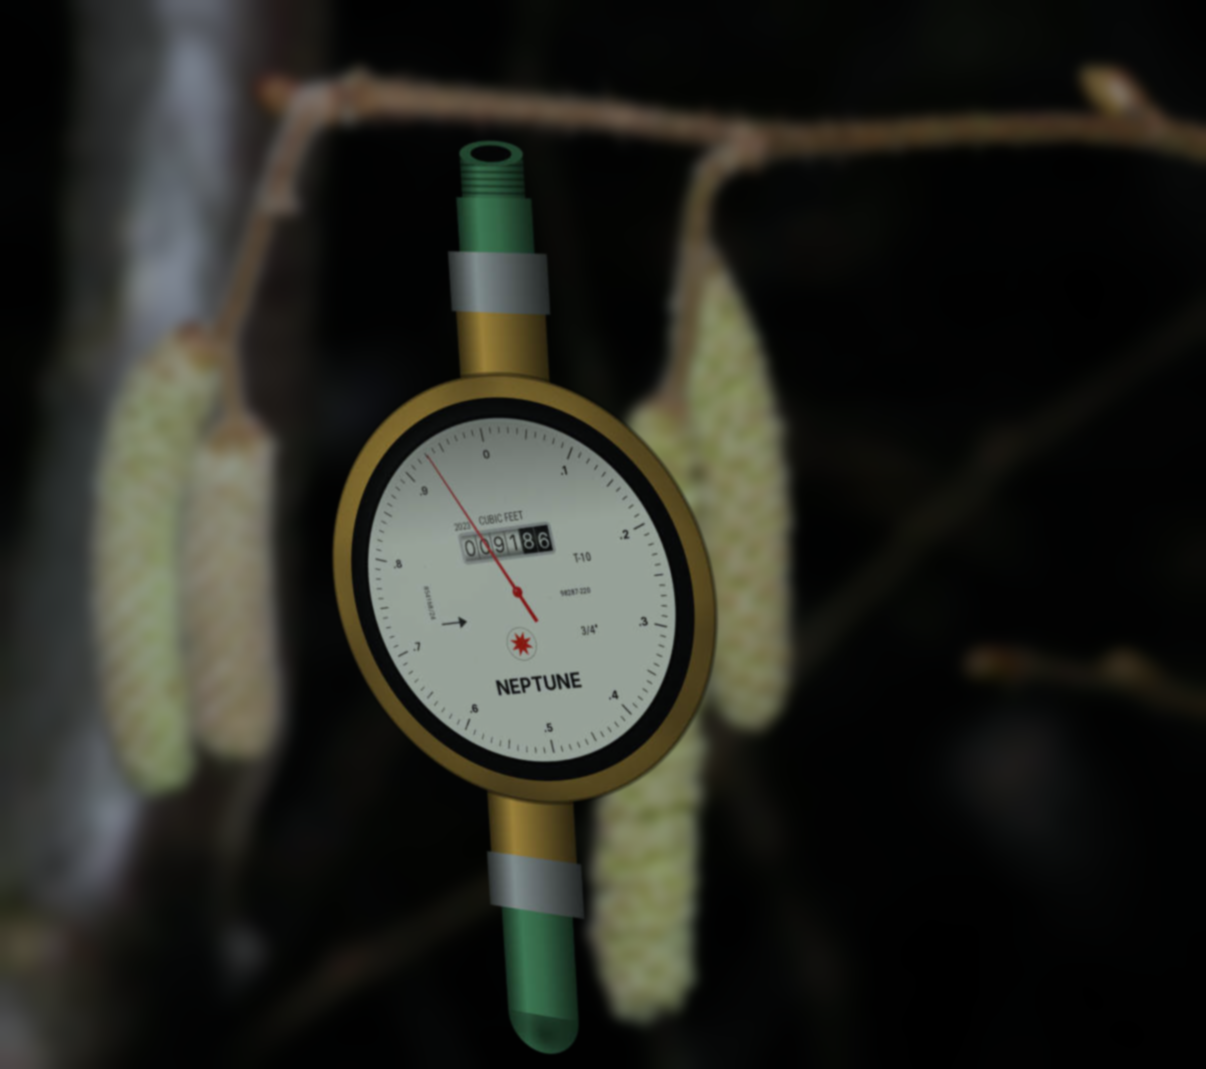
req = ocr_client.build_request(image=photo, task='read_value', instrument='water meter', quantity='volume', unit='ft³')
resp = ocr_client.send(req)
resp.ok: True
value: 9185.93 ft³
